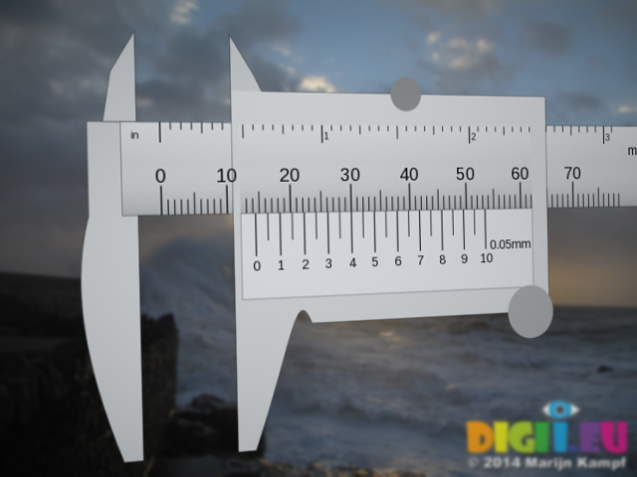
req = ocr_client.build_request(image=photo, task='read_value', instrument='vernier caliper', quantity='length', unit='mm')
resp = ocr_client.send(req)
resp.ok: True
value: 14.4 mm
